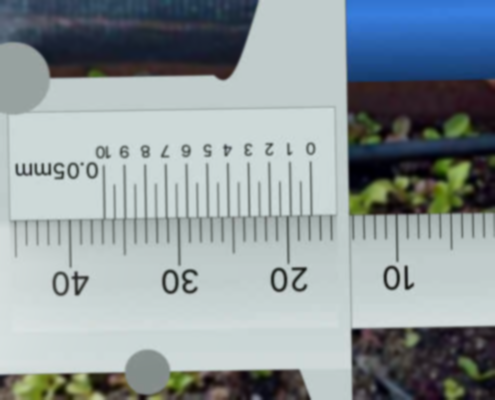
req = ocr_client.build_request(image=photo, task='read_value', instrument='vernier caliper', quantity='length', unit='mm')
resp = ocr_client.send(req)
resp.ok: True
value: 17.8 mm
